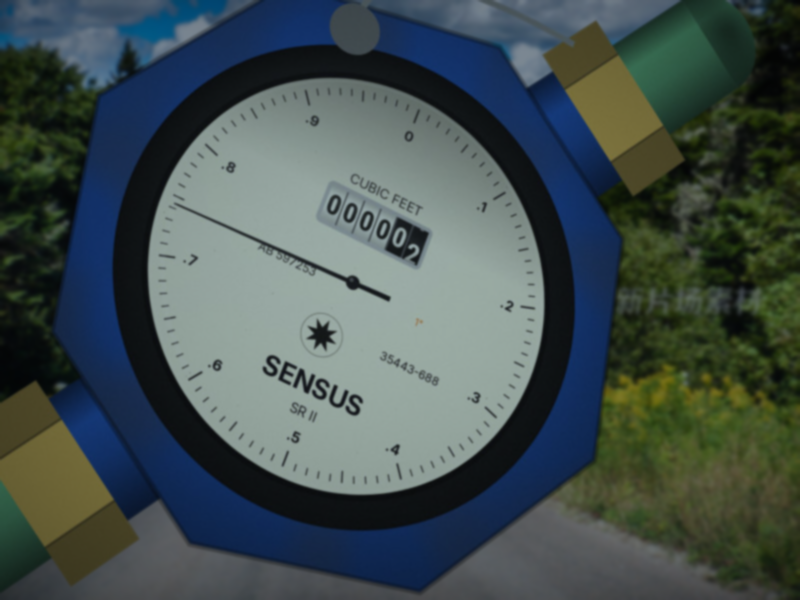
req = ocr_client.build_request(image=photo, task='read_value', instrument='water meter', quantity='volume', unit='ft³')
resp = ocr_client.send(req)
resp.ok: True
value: 1.74 ft³
